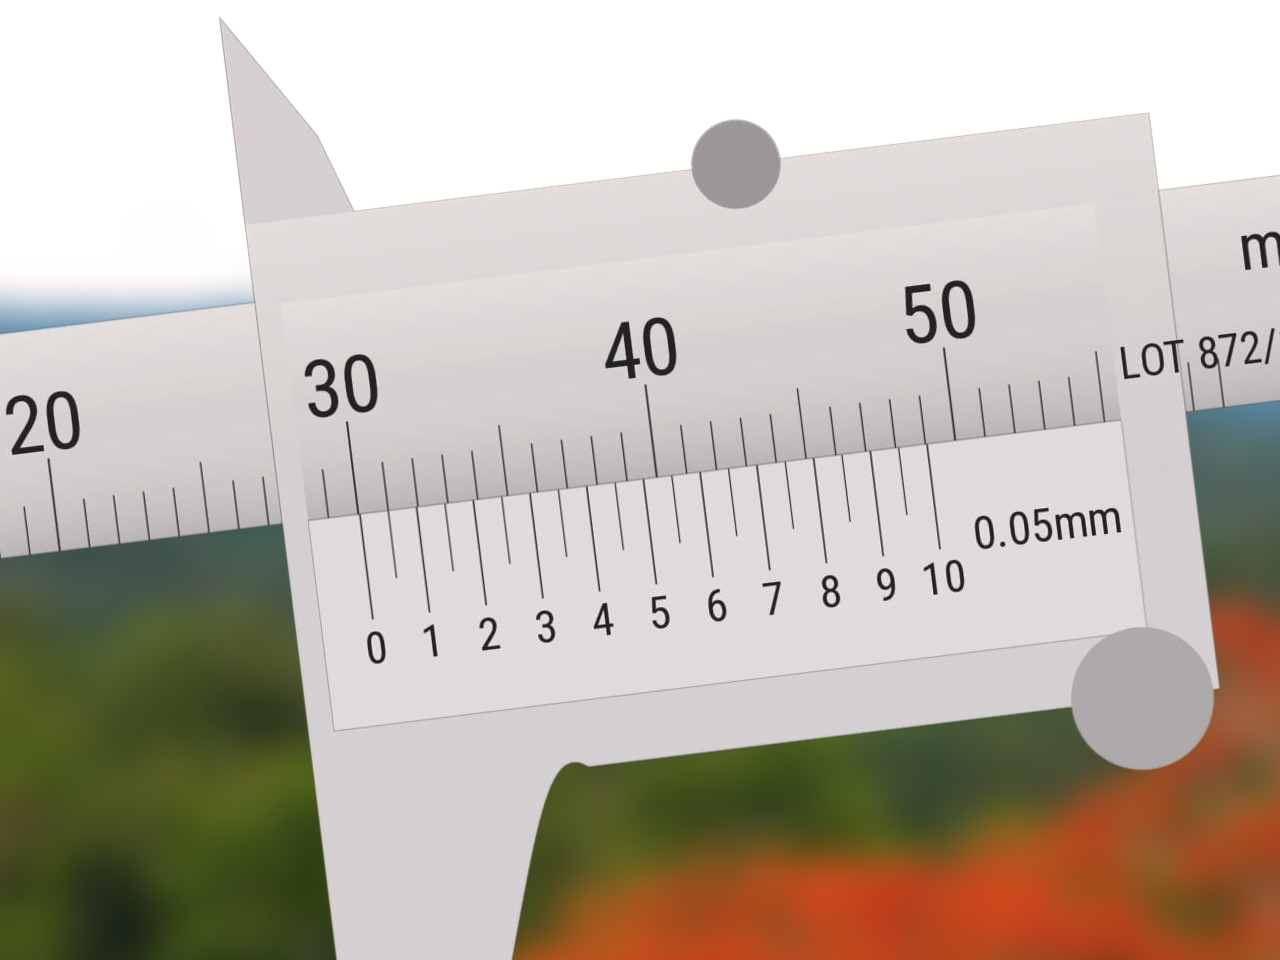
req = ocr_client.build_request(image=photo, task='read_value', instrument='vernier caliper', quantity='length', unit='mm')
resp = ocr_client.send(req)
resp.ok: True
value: 30.05 mm
